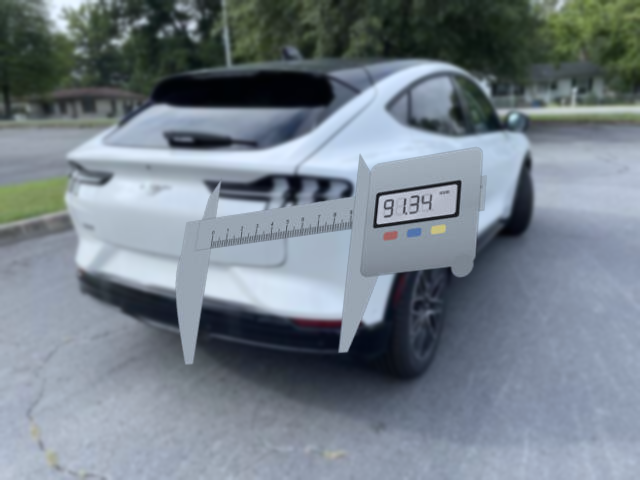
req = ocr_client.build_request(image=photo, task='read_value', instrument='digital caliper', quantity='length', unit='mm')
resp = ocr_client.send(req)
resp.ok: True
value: 91.34 mm
